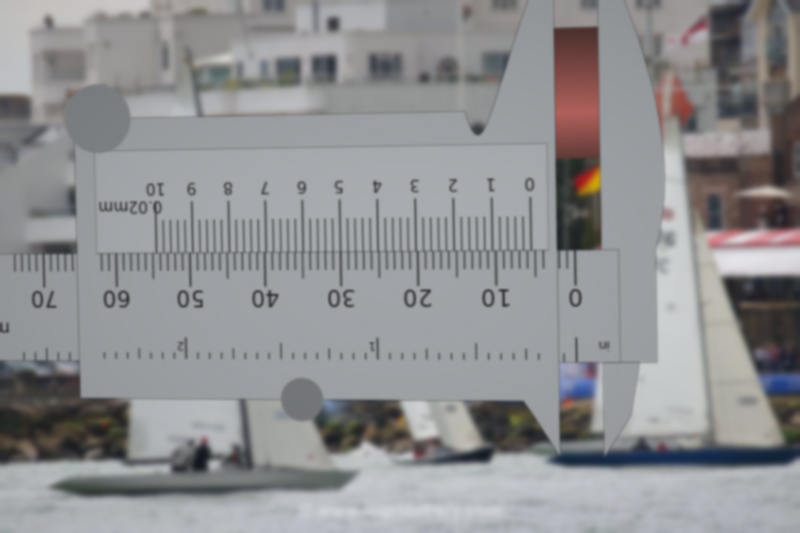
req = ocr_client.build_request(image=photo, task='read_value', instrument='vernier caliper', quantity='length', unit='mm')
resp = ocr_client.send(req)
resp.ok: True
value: 5.5 mm
